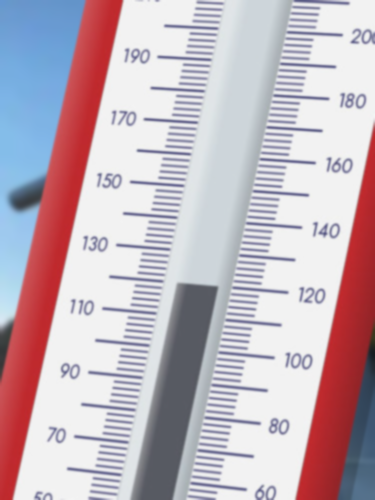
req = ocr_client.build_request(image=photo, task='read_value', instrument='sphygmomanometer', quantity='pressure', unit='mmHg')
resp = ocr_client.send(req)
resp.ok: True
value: 120 mmHg
